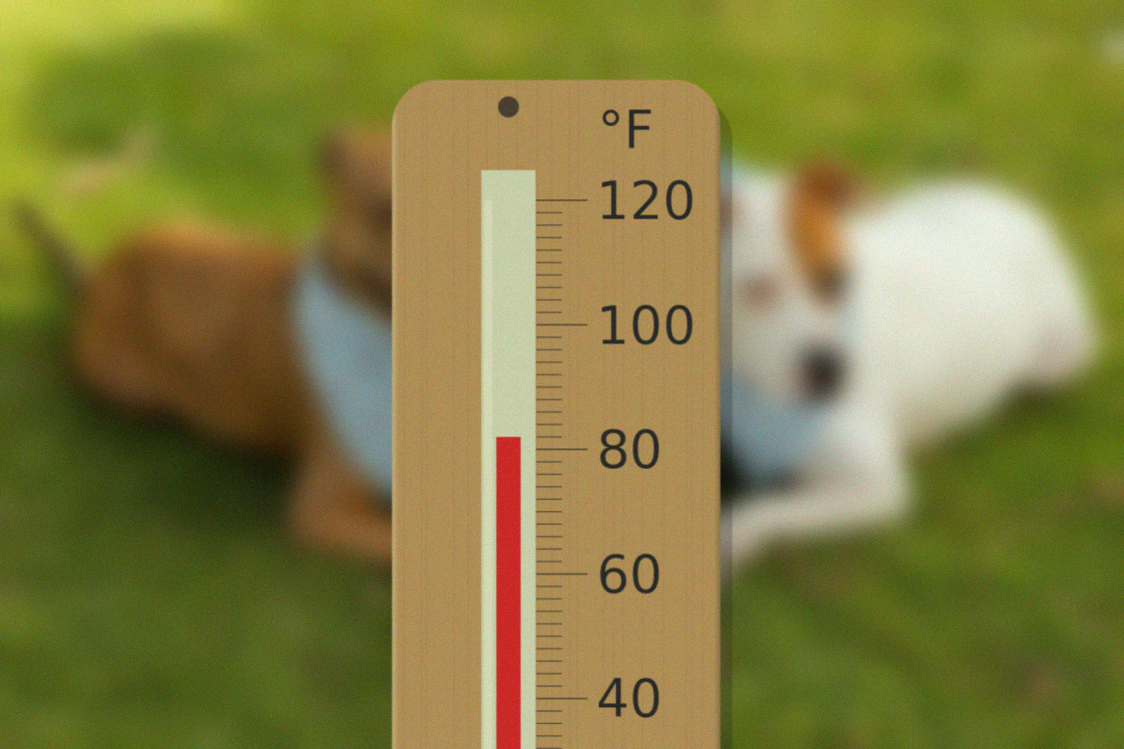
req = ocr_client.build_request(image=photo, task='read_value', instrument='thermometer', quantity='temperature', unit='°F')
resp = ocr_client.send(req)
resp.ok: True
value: 82 °F
